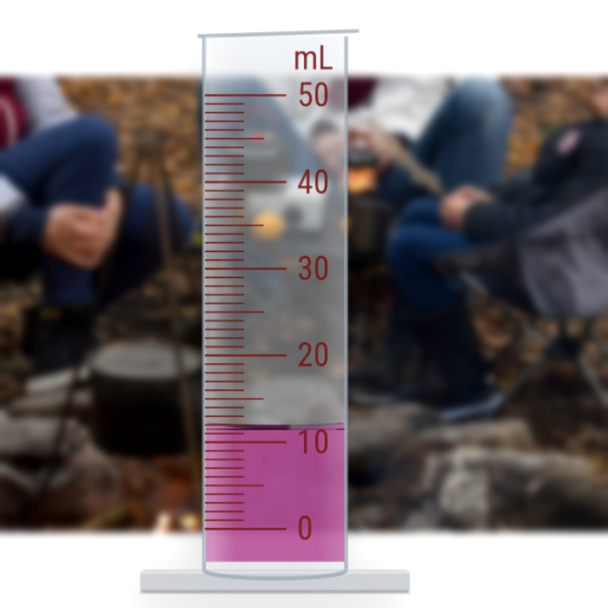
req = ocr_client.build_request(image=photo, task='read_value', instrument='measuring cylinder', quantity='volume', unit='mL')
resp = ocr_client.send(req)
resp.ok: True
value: 11.5 mL
